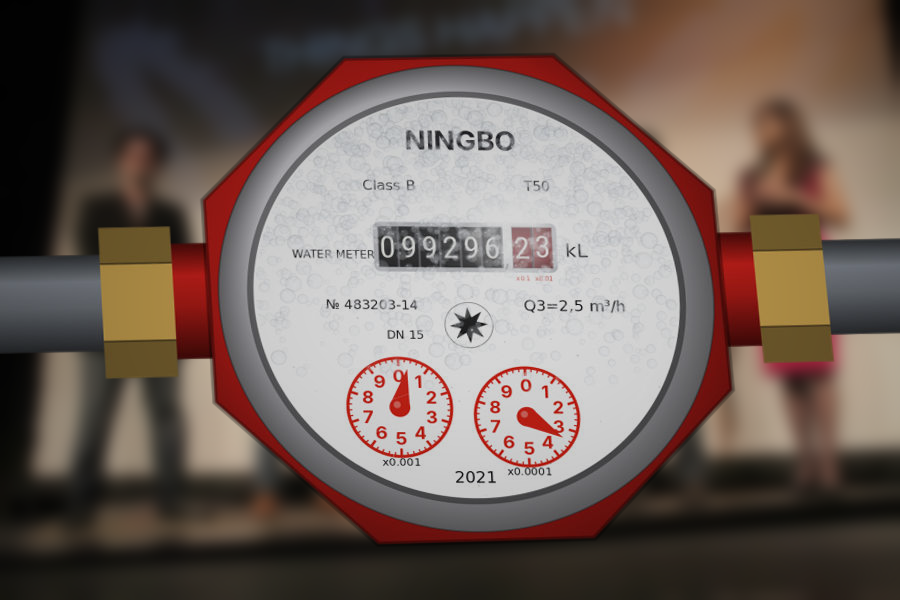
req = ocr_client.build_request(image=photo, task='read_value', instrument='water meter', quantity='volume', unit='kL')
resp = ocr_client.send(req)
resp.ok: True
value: 99296.2303 kL
